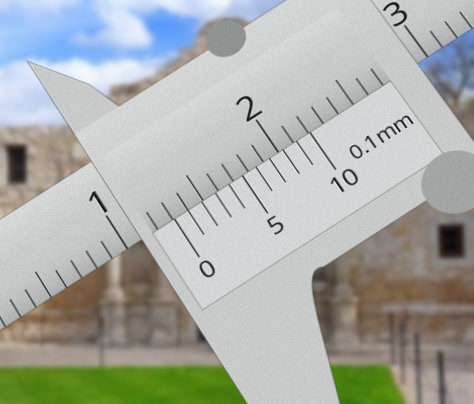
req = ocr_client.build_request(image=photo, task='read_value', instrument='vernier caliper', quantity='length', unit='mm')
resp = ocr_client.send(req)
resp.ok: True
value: 13.1 mm
